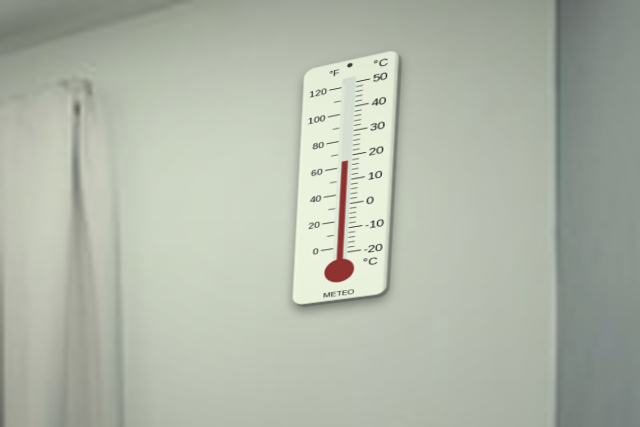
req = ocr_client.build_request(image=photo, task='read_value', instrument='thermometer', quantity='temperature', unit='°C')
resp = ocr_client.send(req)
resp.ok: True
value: 18 °C
